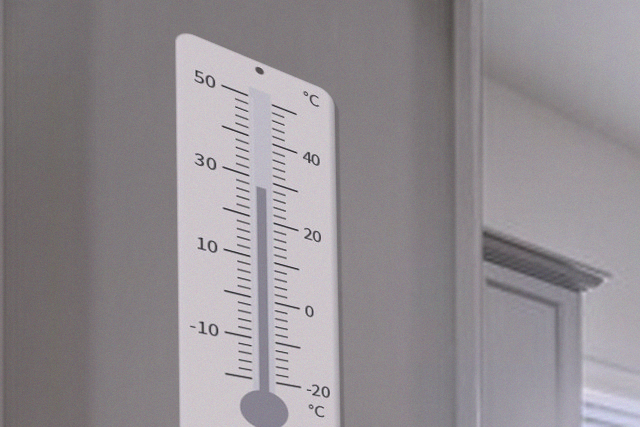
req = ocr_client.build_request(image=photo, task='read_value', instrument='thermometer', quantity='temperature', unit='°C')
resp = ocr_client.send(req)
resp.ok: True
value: 28 °C
